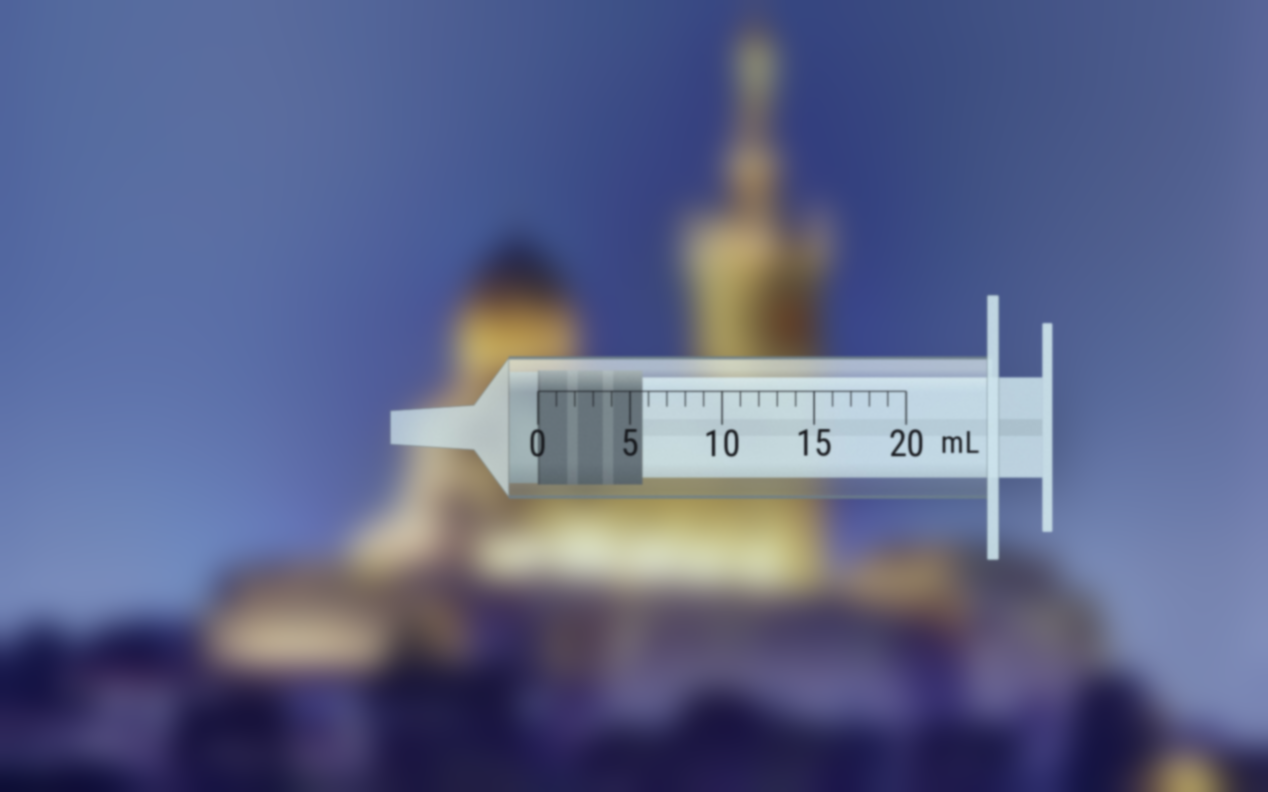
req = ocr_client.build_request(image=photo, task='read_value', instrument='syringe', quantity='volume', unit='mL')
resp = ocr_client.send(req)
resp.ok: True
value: 0 mL
